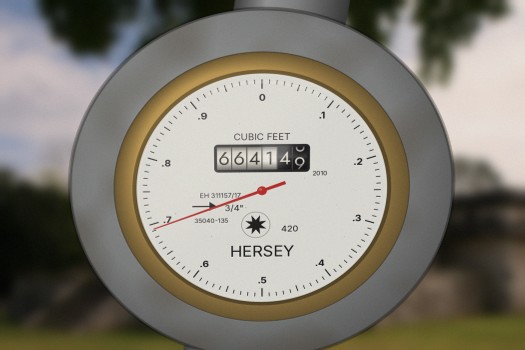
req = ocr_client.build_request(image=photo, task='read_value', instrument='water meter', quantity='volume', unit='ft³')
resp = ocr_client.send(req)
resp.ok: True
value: 664148.69 ft³
